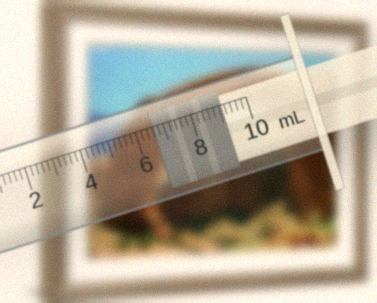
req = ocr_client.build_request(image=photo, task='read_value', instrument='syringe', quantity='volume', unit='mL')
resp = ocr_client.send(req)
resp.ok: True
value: 6.6 mL
